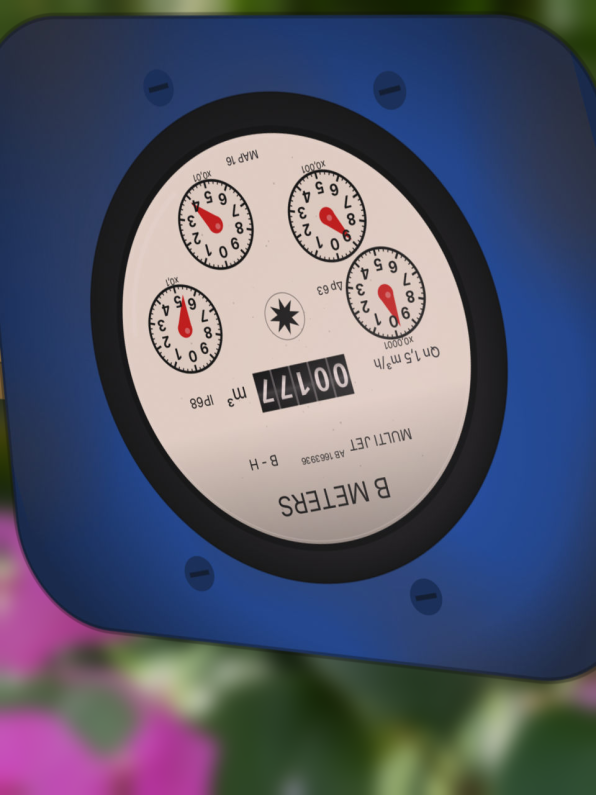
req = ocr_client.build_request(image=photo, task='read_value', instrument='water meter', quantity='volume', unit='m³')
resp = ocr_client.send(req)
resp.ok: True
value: 177.5389 m³
